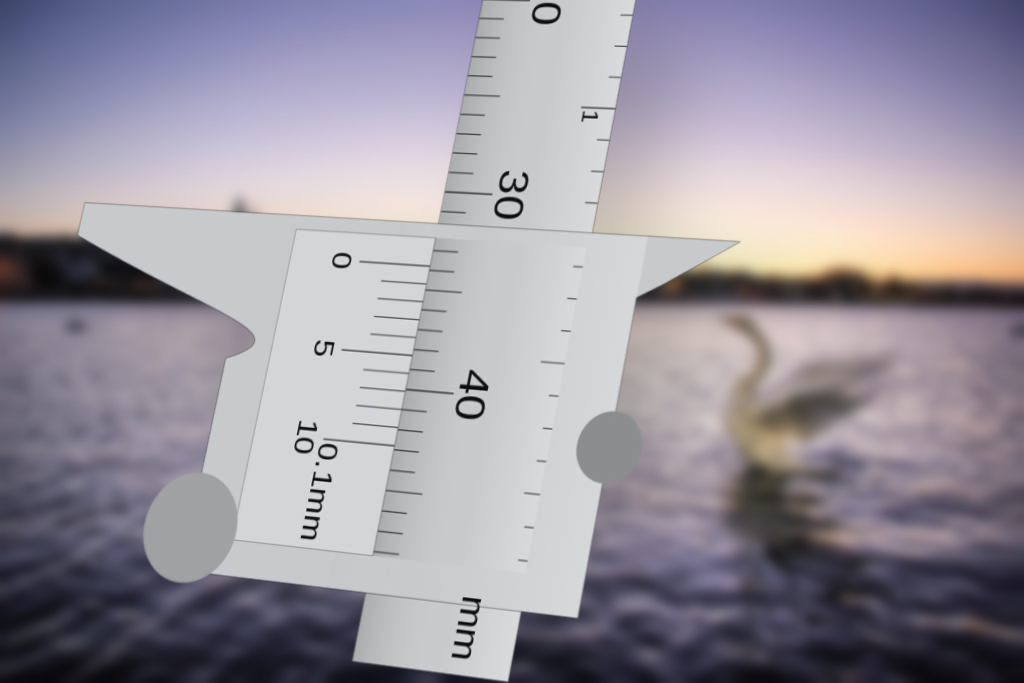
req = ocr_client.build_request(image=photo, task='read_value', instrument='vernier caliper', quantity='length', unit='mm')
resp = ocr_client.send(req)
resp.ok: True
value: 33.8 mm
